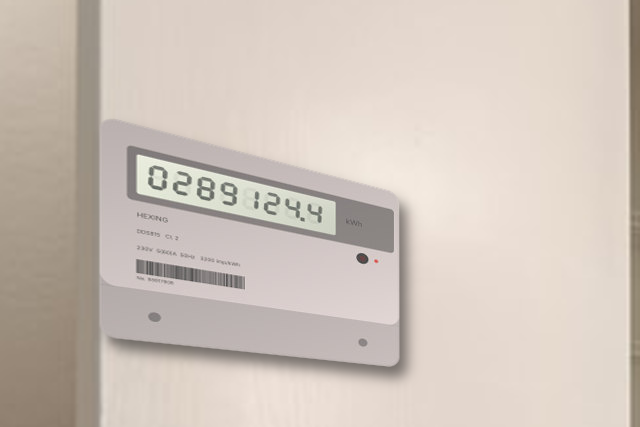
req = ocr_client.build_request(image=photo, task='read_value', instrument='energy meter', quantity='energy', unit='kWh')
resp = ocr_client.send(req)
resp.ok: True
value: 289124.4 kWh
